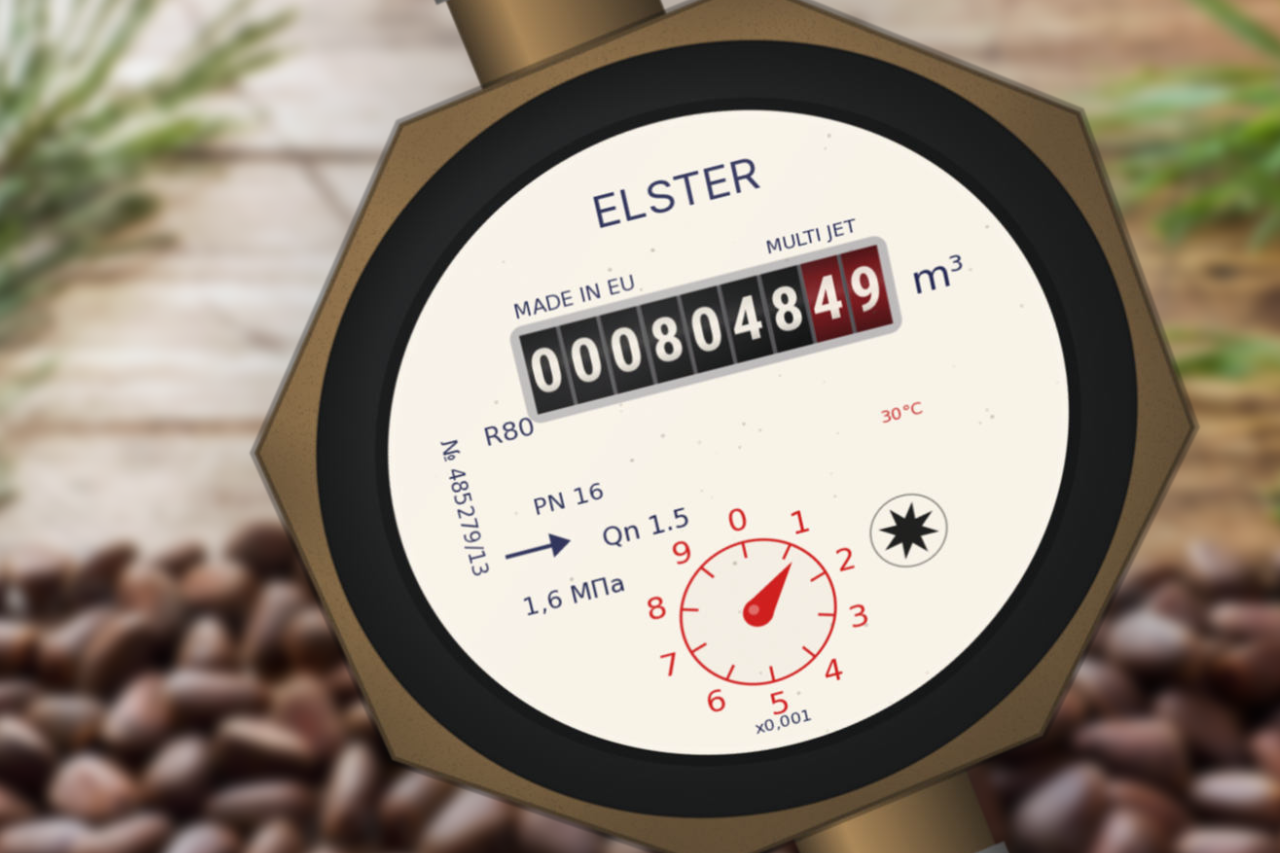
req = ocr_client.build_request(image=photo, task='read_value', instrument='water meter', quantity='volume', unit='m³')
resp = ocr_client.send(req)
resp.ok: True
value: 8048.491 m³
